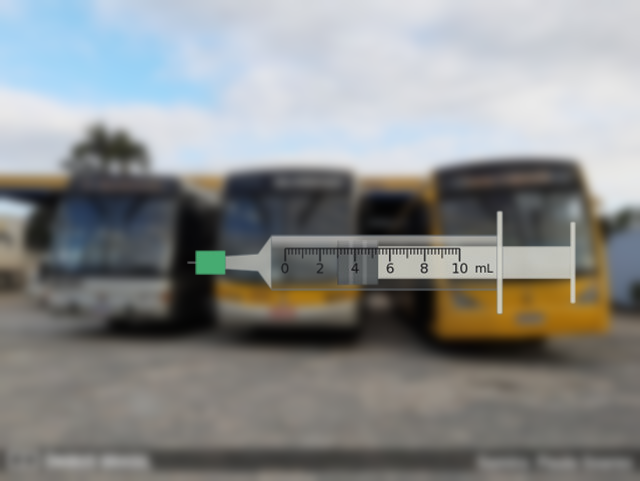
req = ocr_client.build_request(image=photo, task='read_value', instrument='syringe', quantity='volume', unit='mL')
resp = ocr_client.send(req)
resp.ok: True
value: 3 mL
